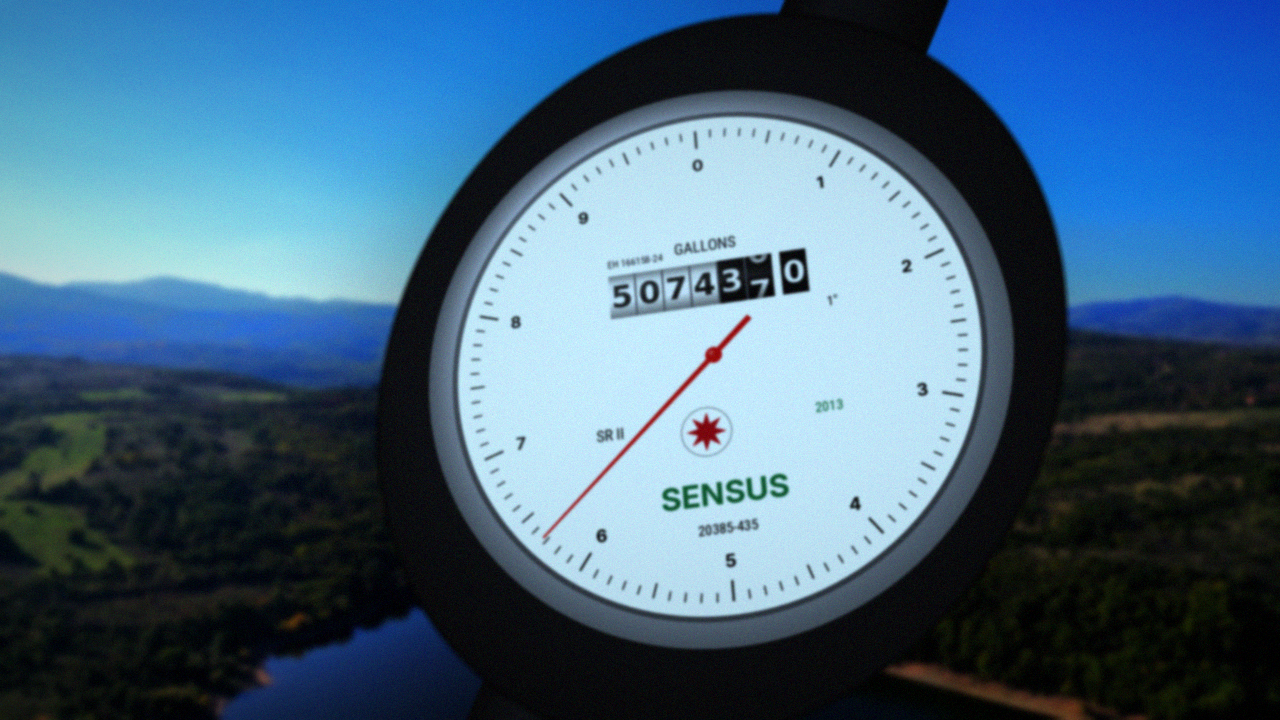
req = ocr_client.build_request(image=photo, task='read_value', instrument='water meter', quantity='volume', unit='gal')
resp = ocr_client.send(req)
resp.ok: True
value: 5074366.3 gal
